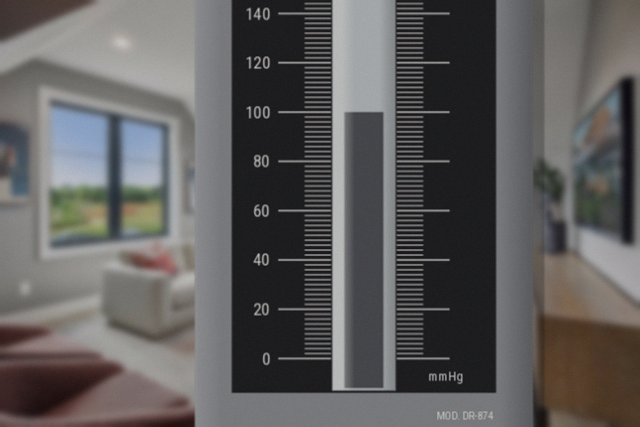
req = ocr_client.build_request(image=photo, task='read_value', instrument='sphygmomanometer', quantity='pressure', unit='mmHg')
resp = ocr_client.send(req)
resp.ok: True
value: 100 mmHg
